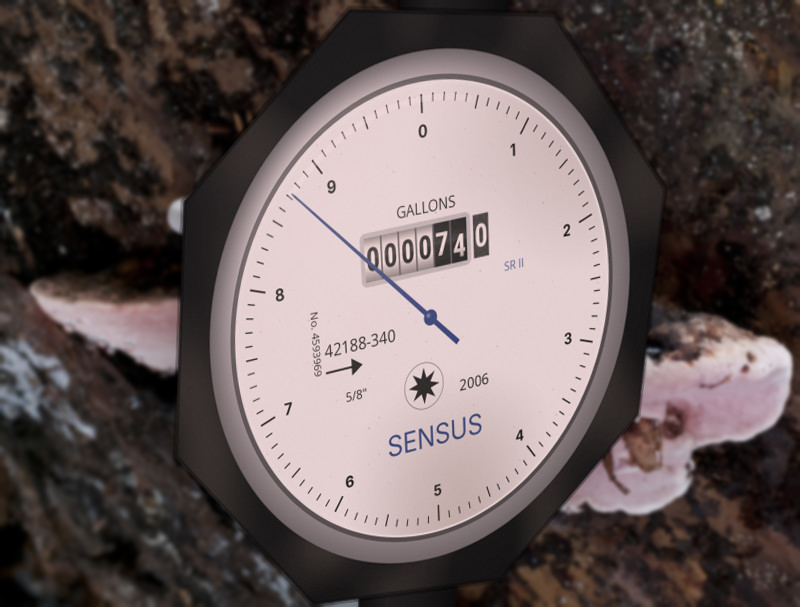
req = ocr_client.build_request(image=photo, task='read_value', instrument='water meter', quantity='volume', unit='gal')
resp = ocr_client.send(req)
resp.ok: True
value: 738.7 gal
